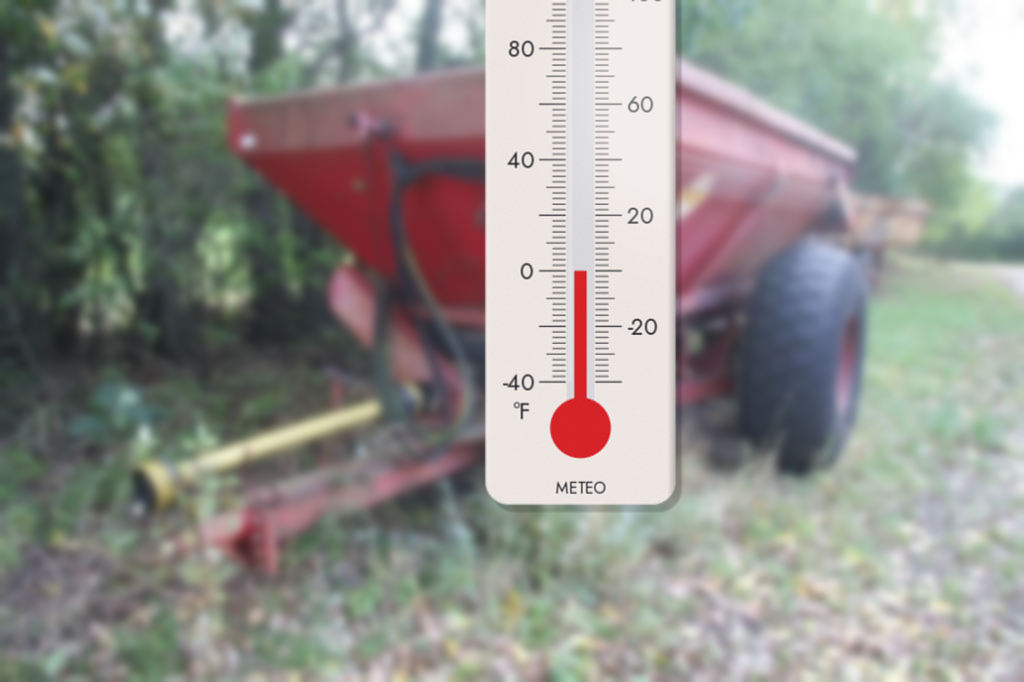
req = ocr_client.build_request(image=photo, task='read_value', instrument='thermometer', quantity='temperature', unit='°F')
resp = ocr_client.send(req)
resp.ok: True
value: 0 °F
